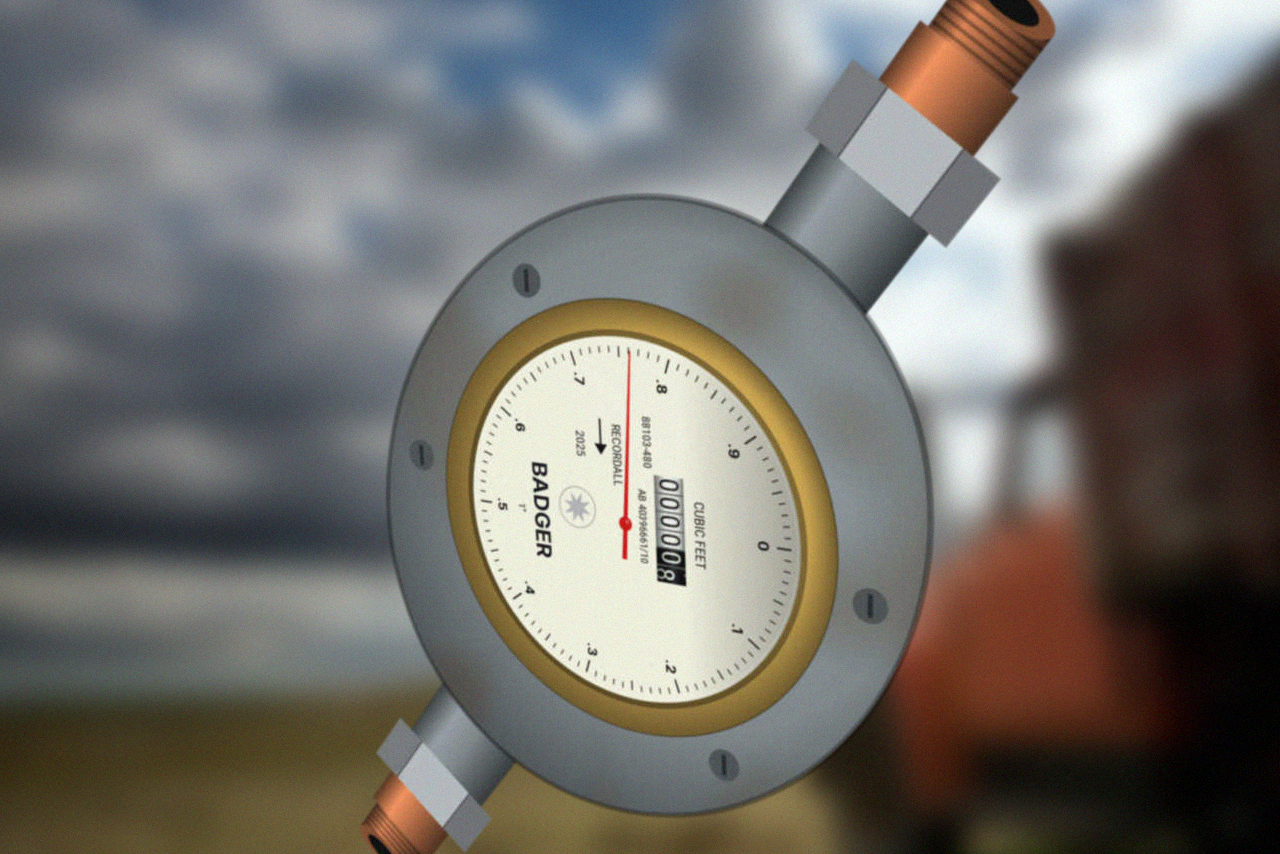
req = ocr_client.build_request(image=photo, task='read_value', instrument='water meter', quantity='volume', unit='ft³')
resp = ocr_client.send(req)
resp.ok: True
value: 7.76 ft³
